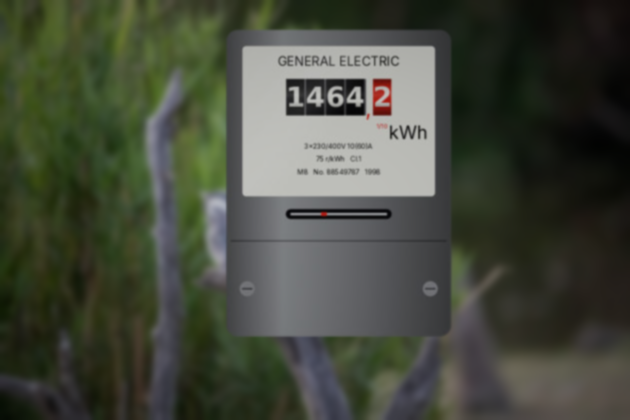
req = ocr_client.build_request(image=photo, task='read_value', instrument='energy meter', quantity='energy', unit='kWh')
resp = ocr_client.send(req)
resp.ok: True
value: 1464.2 kWh
